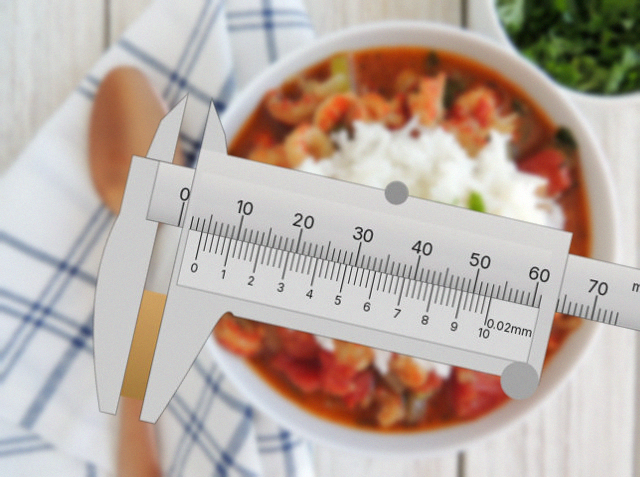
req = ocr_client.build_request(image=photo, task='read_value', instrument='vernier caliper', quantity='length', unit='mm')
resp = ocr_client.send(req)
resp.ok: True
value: 4.0 mm
